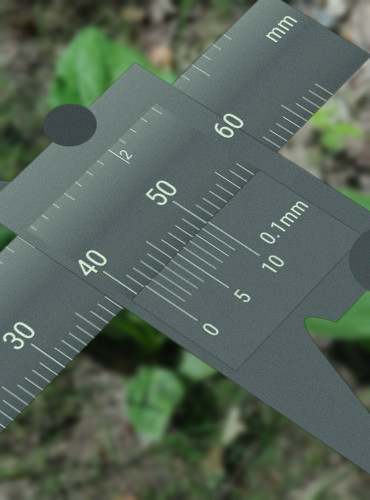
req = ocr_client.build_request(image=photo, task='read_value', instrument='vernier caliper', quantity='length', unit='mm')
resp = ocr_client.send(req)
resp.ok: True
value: 41.2 mm
